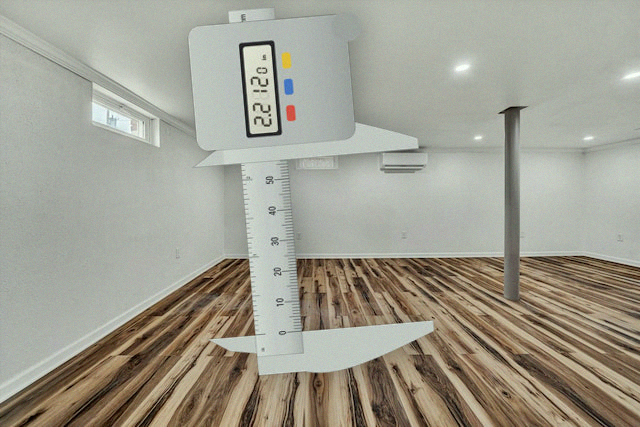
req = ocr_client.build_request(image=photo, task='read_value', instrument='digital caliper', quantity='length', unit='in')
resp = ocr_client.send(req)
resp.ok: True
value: 2.2120 in
